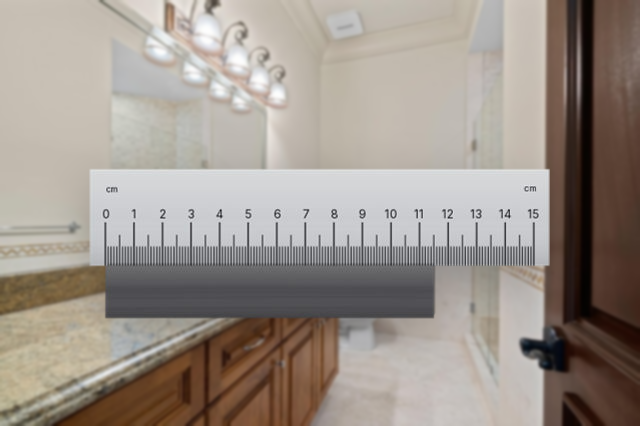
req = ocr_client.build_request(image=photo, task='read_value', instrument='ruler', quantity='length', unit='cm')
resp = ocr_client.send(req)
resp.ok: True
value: 11.5 cm
